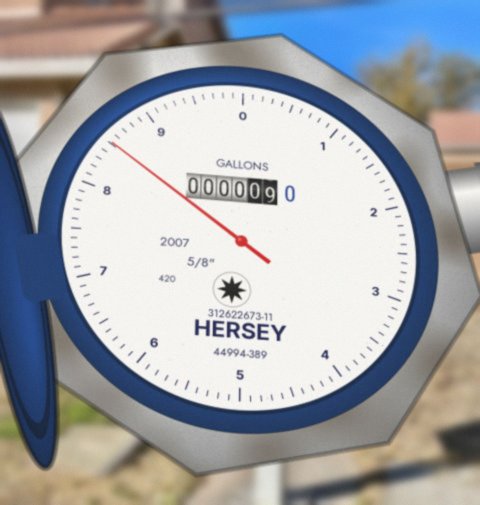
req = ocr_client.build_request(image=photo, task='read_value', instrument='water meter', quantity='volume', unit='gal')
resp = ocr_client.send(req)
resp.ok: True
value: 88.5 gal
